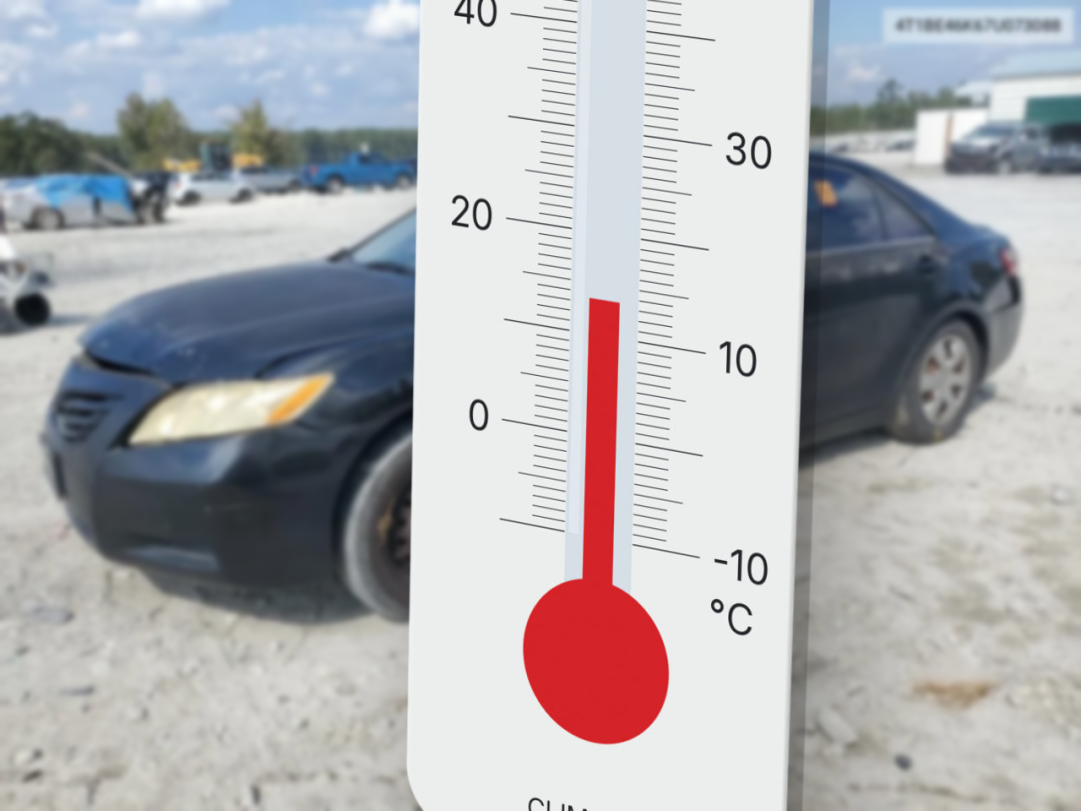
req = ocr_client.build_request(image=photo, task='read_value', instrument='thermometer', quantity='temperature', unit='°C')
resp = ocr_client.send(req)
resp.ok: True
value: 13.5 °C
